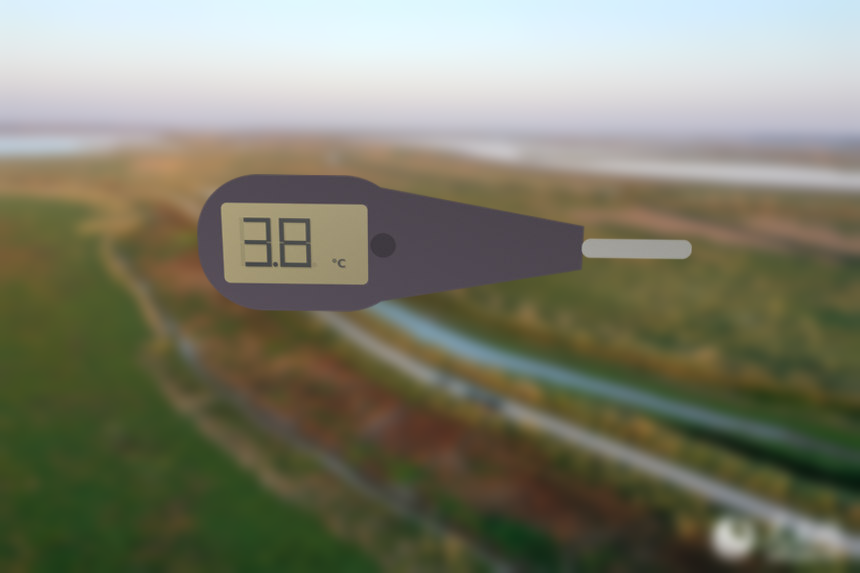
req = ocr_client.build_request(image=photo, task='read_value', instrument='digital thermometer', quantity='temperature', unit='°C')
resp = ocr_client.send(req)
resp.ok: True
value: 3.8 °C
